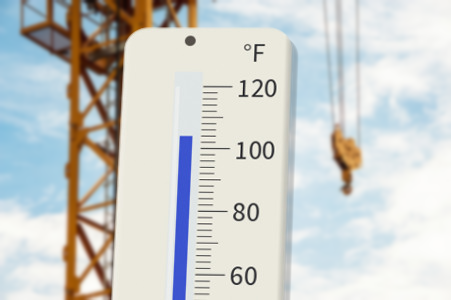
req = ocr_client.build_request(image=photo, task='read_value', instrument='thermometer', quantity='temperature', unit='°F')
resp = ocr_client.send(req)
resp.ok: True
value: 104 °F
